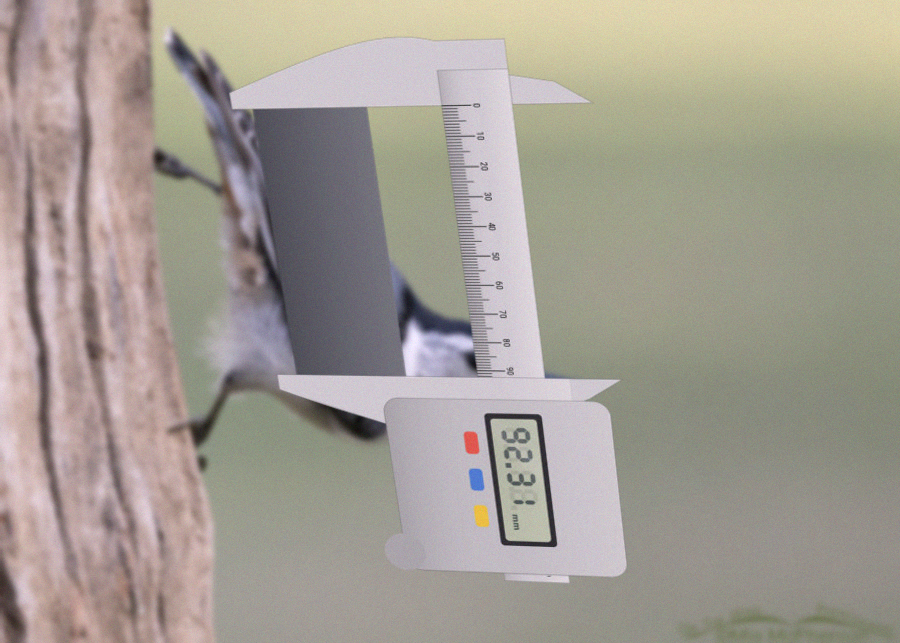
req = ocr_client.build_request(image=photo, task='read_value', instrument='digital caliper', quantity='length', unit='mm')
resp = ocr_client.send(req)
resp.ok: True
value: 92.31 mm
